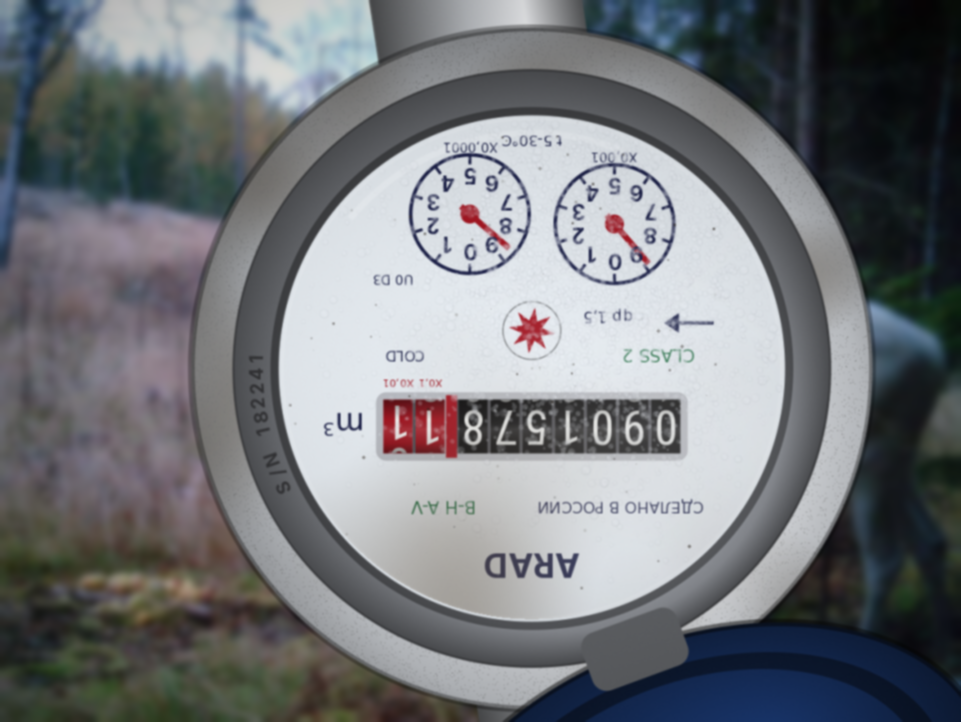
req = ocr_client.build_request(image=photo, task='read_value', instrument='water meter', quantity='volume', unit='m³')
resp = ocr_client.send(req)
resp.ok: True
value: 901578.1088 m³
